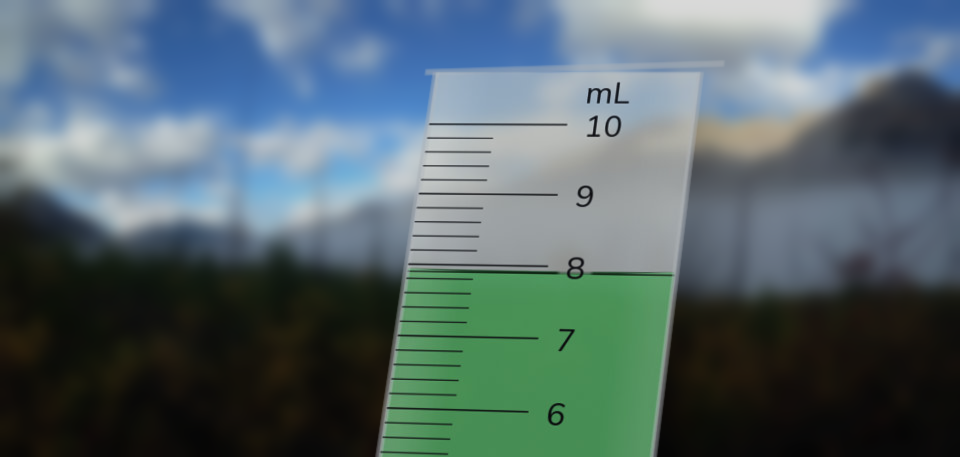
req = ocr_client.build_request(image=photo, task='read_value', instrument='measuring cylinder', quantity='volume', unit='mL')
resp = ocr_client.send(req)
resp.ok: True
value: 7.9 mL
